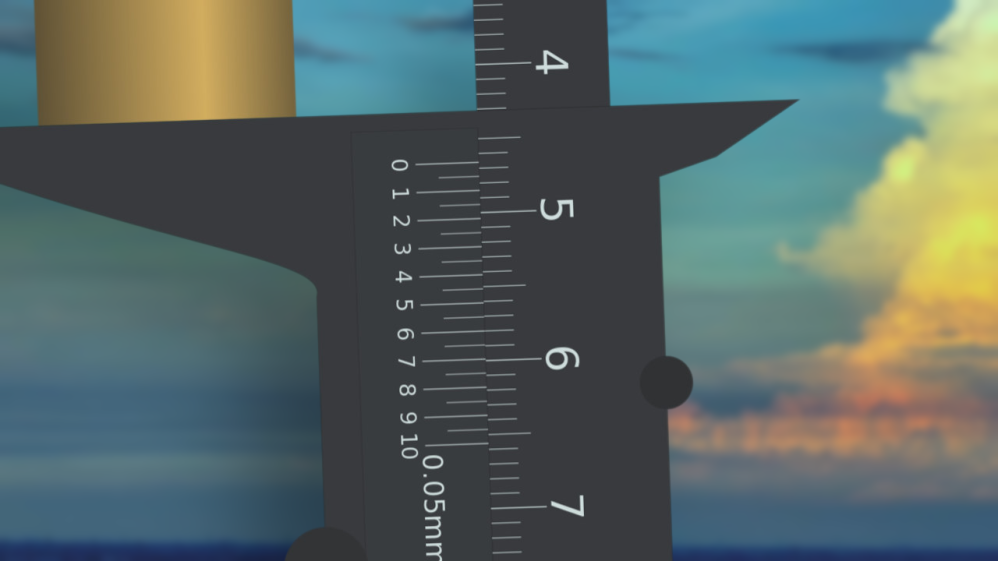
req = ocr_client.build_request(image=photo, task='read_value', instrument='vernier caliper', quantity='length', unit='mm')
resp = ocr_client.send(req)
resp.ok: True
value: 46.6 mm
